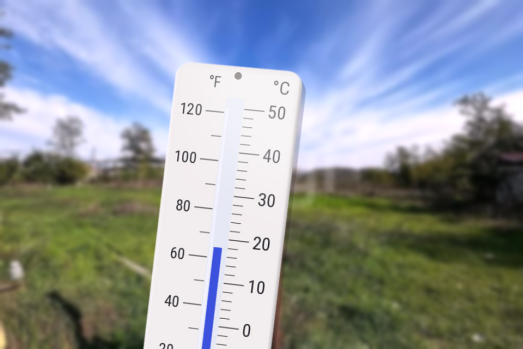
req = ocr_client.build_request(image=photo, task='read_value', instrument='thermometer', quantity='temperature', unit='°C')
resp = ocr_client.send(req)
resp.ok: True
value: 18 °C
